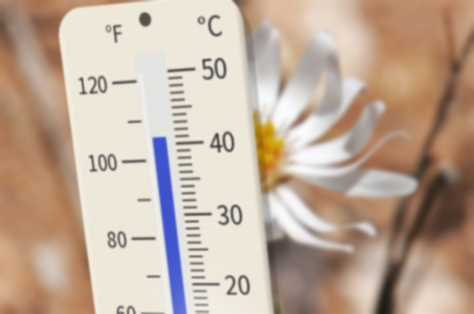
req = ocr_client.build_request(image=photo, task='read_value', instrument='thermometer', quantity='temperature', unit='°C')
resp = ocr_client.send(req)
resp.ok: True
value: 41 °C
